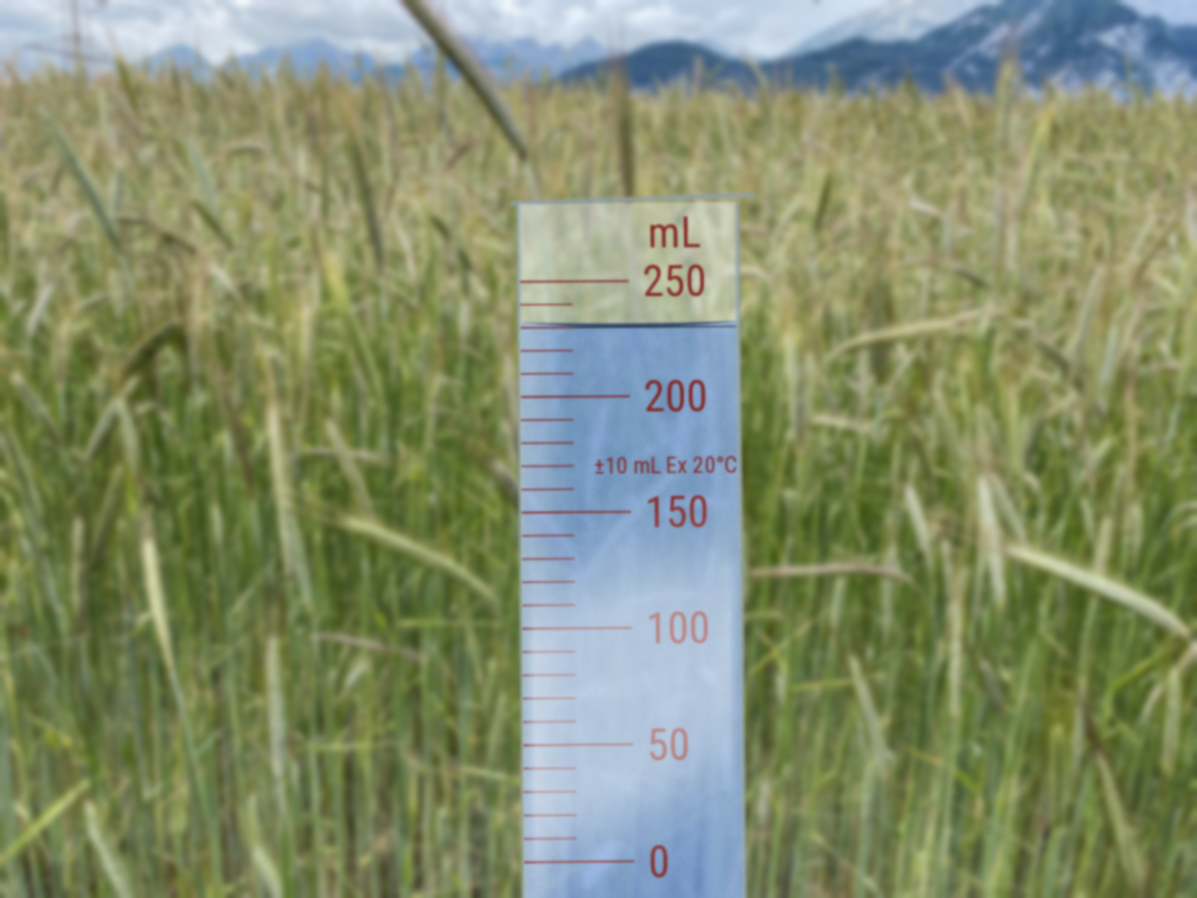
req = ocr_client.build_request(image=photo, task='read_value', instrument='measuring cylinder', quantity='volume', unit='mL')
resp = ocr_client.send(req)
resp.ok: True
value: 230 mL
